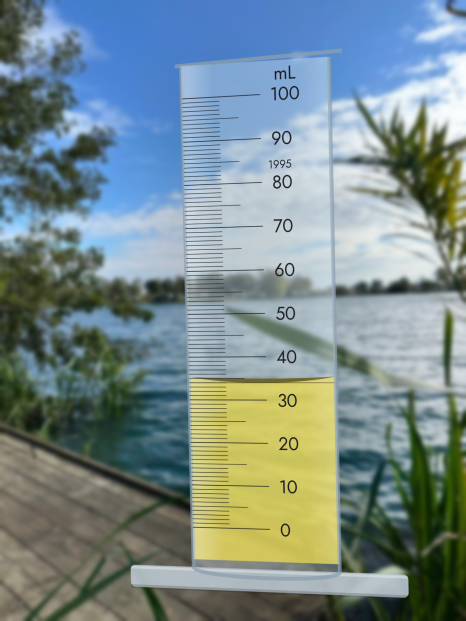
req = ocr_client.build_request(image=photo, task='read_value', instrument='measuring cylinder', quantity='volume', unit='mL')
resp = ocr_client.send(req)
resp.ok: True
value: 34 mL
